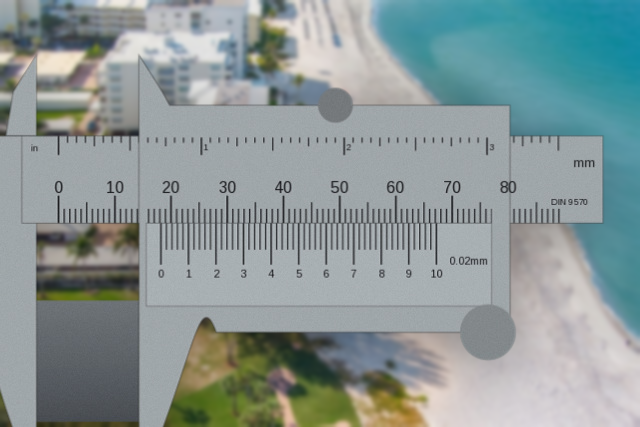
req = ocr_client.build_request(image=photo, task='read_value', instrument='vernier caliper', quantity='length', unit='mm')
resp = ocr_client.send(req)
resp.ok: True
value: 18.2 mm
